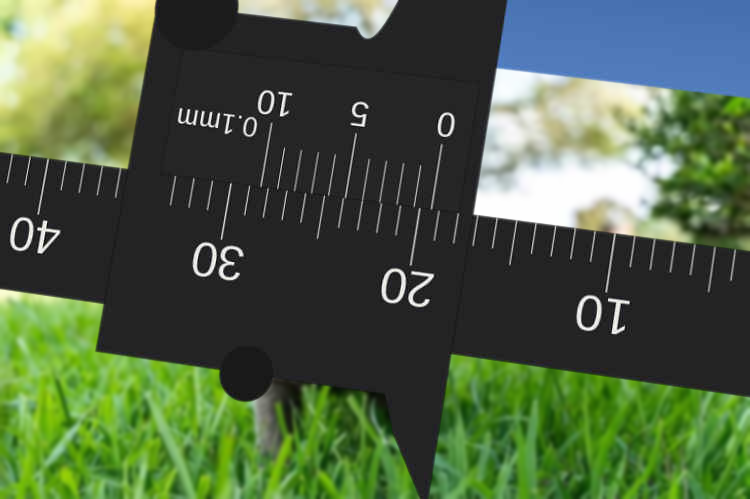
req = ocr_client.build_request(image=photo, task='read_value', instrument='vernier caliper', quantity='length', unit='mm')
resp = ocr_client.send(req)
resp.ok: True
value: 19.4 mm
